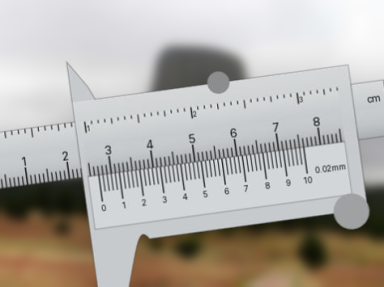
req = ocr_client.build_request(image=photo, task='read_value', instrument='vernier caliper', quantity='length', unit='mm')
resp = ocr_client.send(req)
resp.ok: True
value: 27.0 mm
